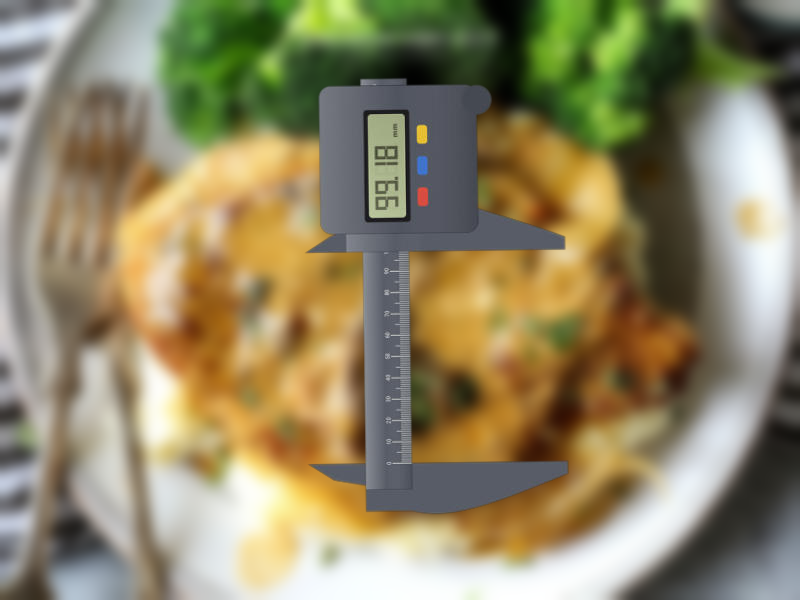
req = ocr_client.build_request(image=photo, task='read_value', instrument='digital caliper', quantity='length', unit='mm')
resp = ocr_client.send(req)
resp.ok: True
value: 99.18 mm
